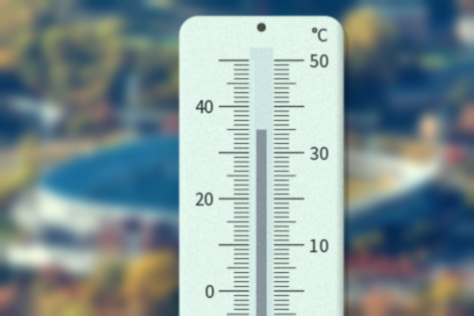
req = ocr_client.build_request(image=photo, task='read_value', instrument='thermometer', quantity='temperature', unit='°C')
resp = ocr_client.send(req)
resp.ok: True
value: 35 °C
